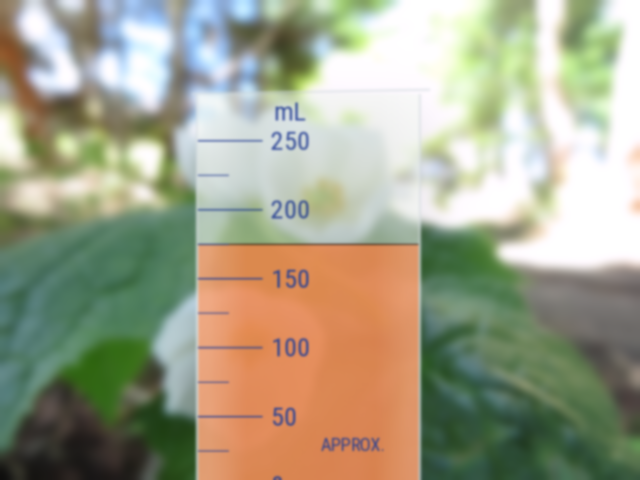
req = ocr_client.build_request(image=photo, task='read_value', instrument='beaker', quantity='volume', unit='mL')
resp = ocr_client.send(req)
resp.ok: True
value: 175 mL
